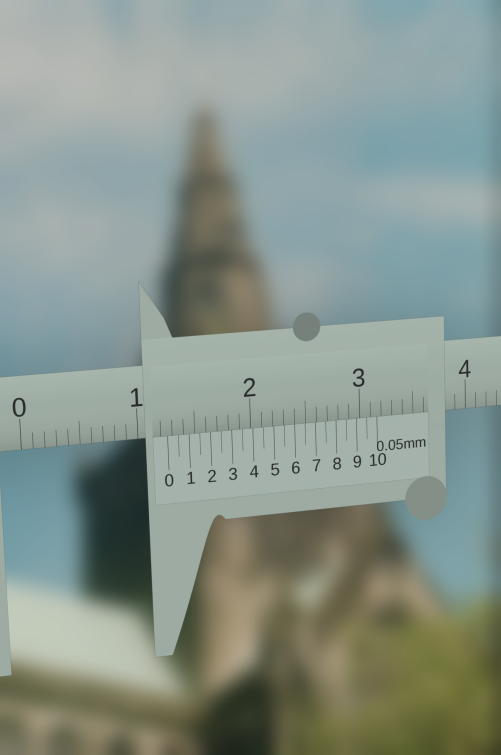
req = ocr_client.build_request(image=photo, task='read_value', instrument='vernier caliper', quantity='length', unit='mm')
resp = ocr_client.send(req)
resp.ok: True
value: 12.6 mm
